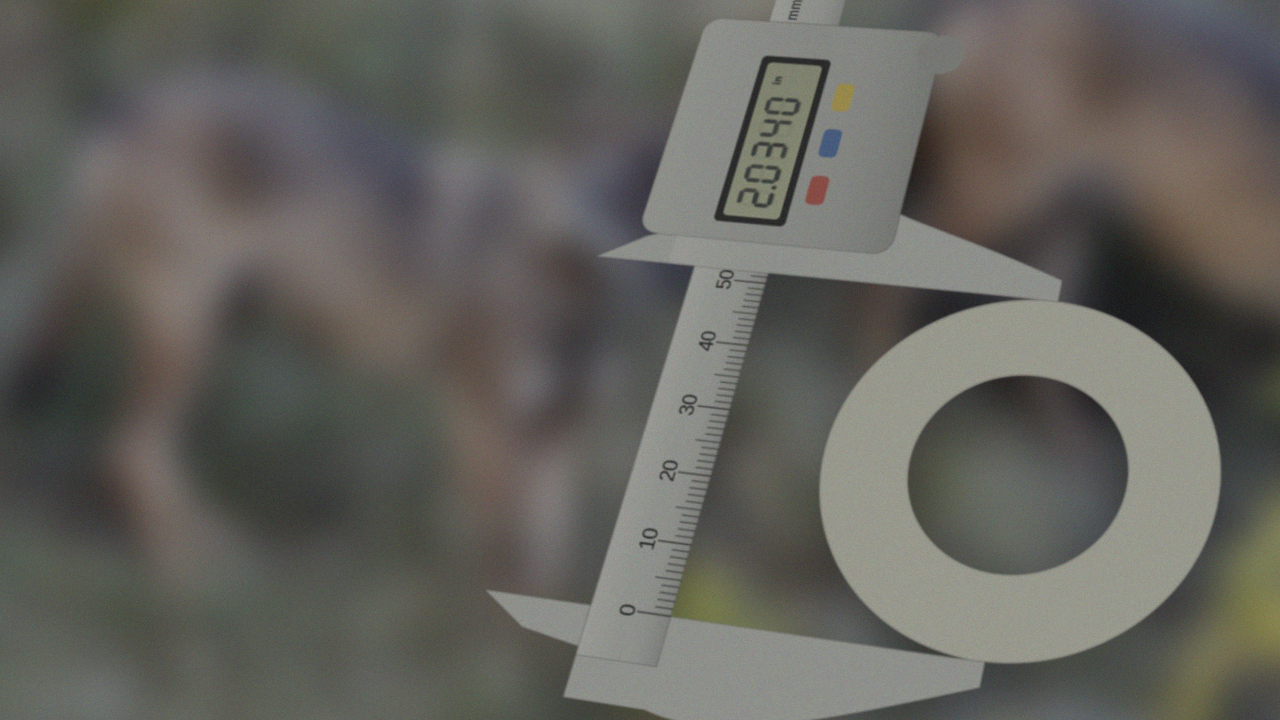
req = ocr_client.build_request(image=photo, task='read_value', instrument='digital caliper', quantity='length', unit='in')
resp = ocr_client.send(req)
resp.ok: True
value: 2.0340 in
